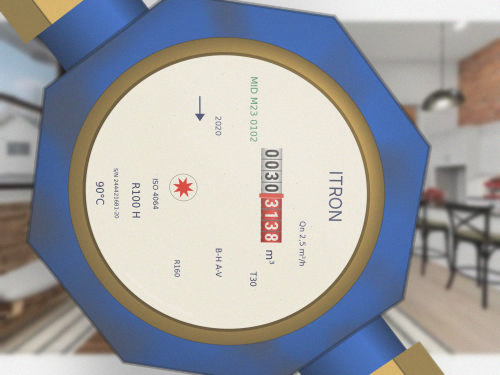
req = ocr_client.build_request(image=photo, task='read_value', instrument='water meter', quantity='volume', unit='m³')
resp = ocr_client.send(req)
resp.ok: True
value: 30.3138 m³
